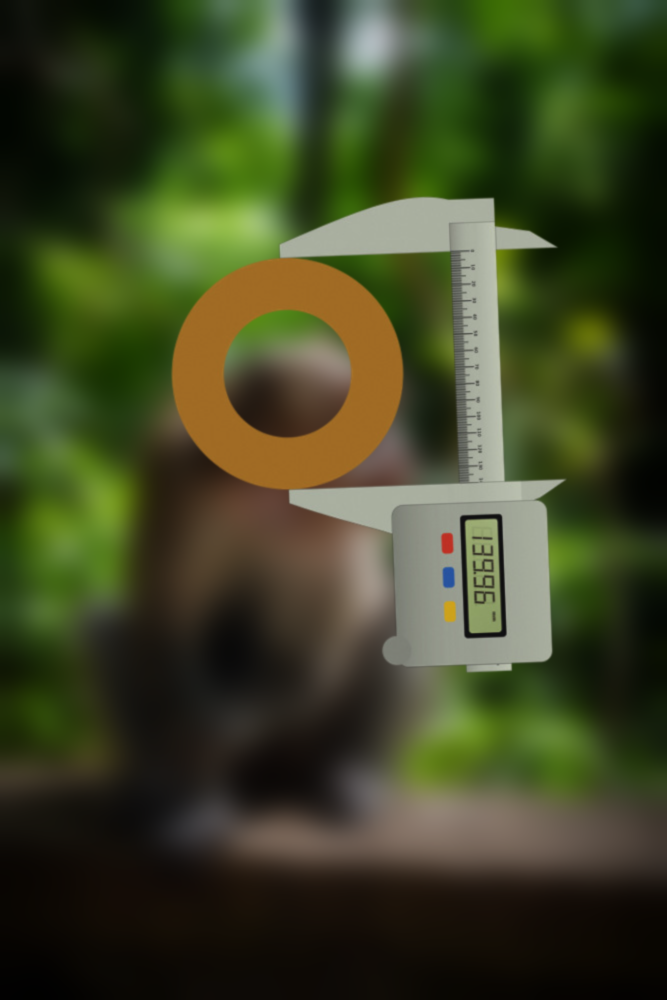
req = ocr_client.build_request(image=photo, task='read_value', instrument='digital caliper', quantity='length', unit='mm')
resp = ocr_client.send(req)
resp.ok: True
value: 139.96 mm
